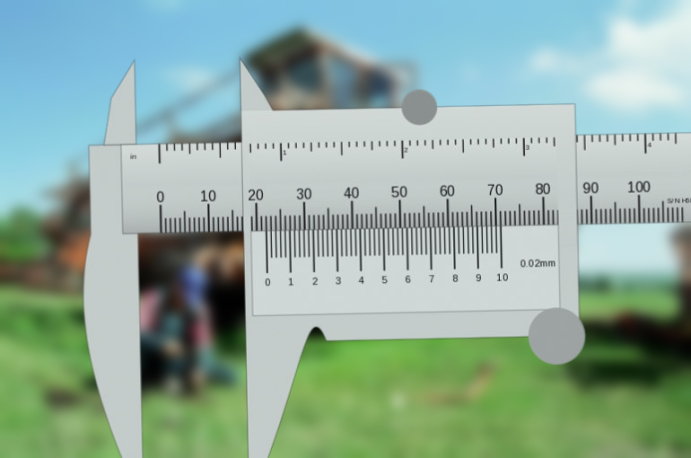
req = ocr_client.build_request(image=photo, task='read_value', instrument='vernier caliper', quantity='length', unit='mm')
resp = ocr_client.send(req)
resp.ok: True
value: 22.0 mm
